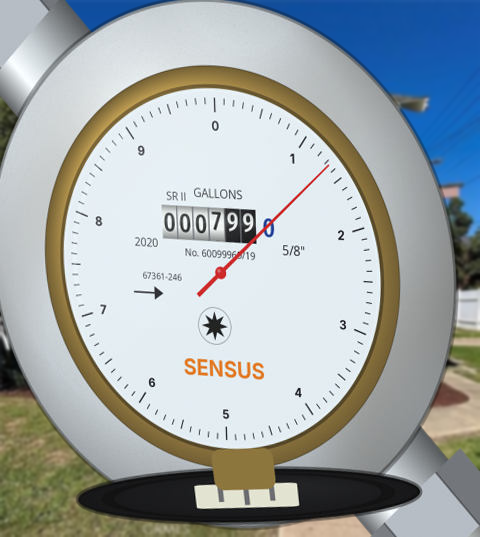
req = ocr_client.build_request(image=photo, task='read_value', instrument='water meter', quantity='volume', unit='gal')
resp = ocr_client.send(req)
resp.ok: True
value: 7991.3 gal
